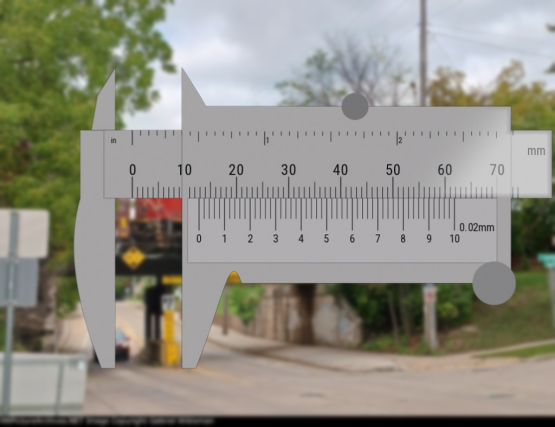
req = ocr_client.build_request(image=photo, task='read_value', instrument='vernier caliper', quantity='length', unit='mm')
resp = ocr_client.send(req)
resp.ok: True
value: 12.8 mm
